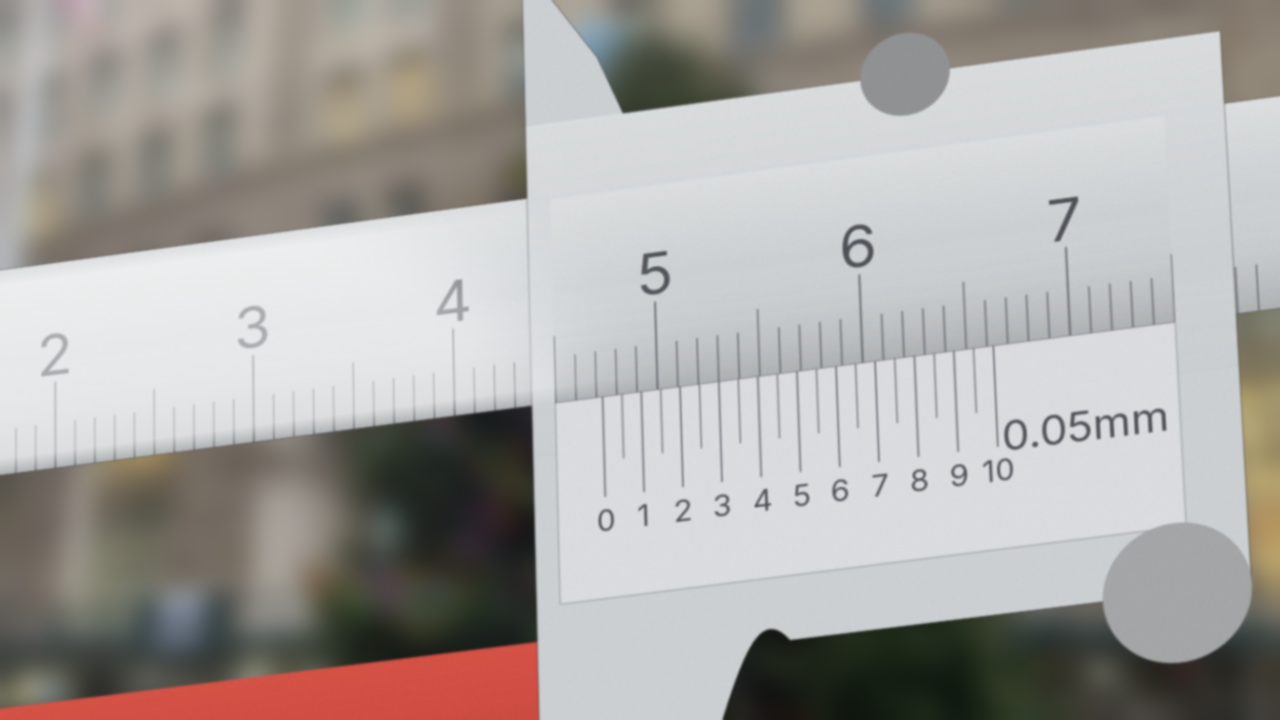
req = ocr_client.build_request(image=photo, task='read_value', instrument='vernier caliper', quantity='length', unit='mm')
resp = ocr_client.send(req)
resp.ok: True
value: 47.3 mm
